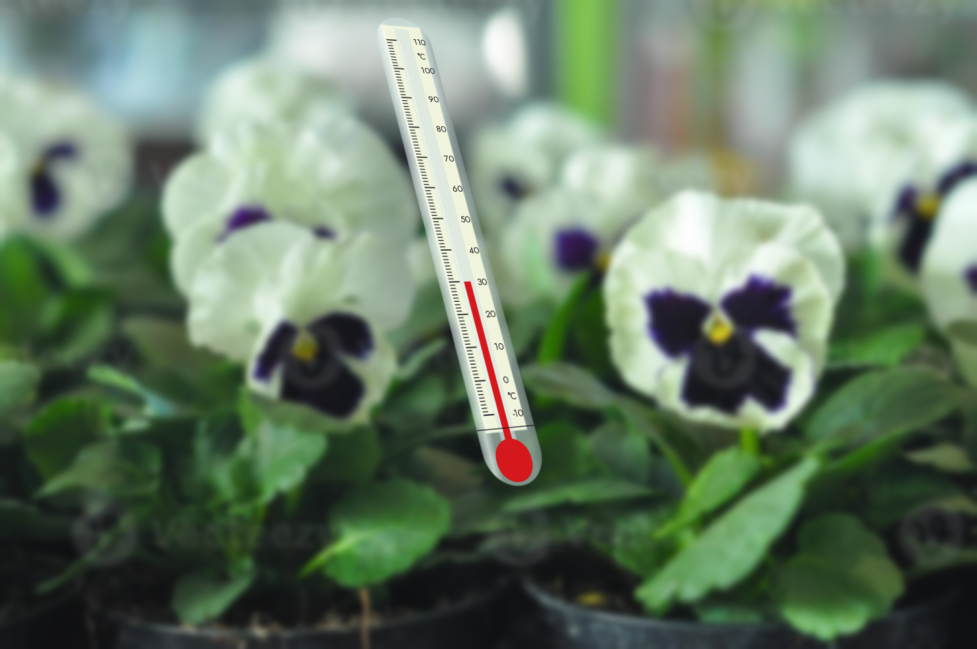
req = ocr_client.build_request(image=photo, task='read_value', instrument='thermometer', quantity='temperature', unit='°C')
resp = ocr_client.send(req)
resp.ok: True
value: 30 °C
